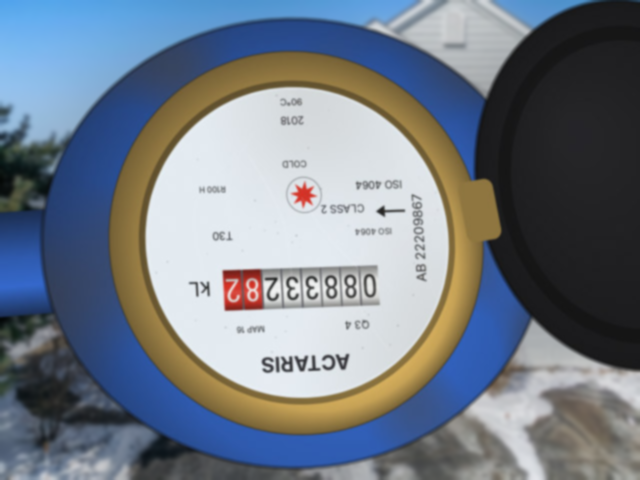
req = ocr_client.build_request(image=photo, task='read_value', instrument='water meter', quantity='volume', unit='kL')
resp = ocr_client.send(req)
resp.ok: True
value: 88332.82 kL
